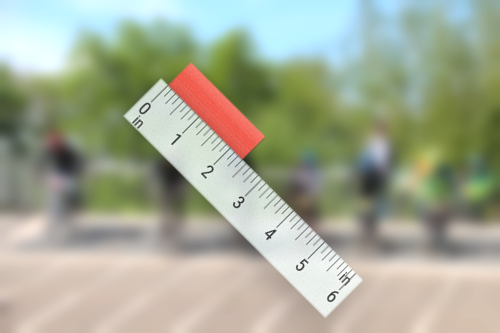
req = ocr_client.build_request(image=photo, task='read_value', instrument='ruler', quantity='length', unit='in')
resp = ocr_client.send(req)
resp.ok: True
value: 2.375 in
